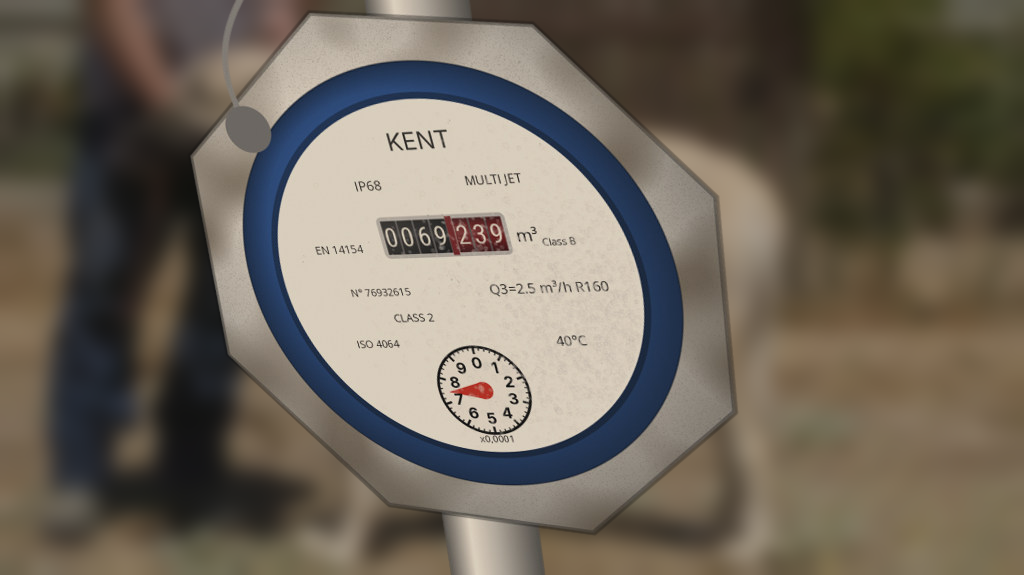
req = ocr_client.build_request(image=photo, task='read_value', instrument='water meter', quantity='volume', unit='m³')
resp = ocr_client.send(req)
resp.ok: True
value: 69.2397 m³
